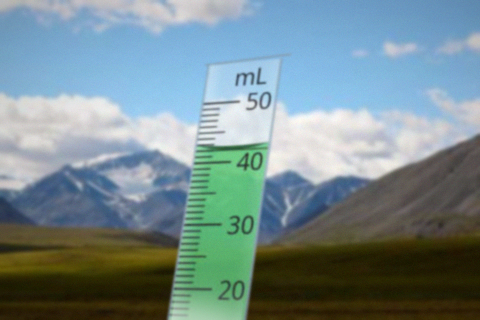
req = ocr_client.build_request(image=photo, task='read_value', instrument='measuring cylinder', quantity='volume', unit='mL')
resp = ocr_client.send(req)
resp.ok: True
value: 42 mL
